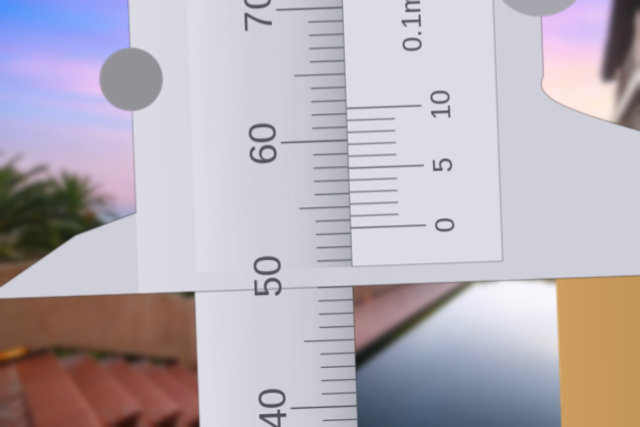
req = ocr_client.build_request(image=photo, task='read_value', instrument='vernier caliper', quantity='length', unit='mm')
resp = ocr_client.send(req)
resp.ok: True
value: 53.4 mm
